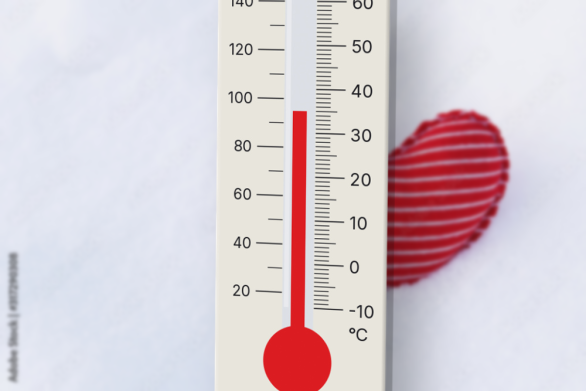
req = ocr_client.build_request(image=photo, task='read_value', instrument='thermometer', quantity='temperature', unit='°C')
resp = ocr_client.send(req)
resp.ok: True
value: 35 °C
